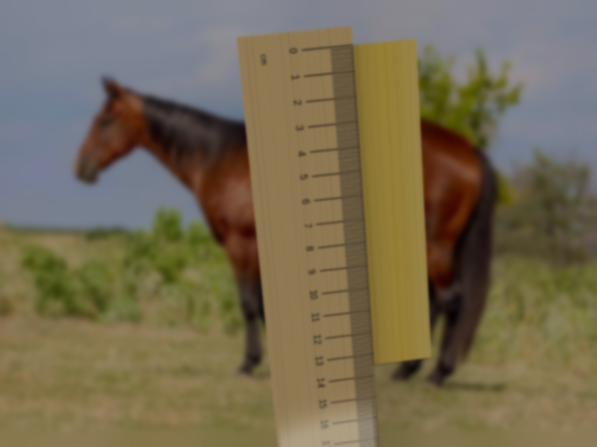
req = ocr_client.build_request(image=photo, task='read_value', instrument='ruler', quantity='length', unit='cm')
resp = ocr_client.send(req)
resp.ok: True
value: 13.5 cm
